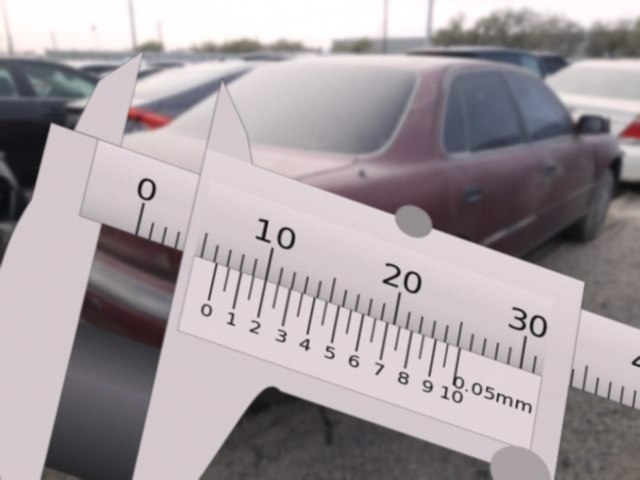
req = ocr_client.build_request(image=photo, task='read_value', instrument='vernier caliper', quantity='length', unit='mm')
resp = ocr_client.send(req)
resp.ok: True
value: 6.2 mm
